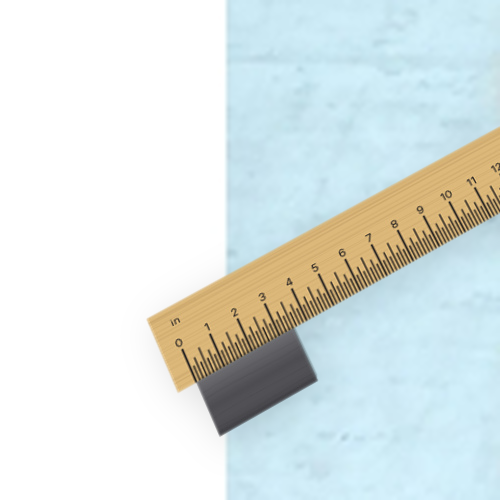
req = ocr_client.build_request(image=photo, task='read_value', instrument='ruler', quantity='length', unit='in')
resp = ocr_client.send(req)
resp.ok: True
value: 3.5 in
